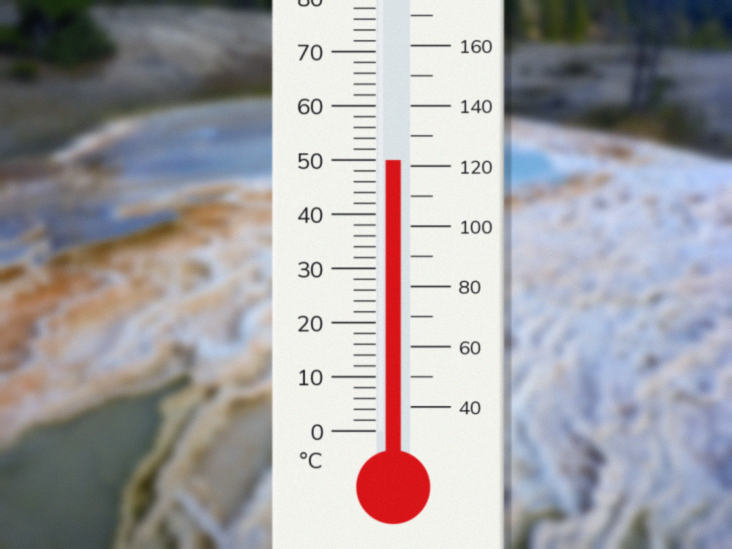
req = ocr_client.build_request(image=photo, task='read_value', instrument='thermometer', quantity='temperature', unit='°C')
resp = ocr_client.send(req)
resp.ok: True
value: 50 °C
